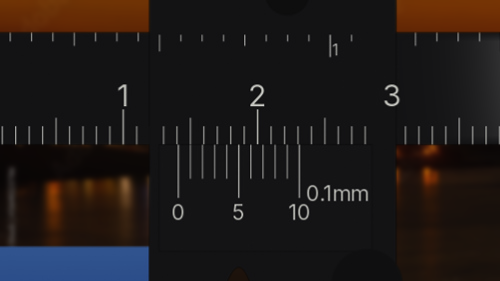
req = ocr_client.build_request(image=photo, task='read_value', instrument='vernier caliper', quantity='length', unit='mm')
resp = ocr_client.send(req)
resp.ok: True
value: 14.1 mm
